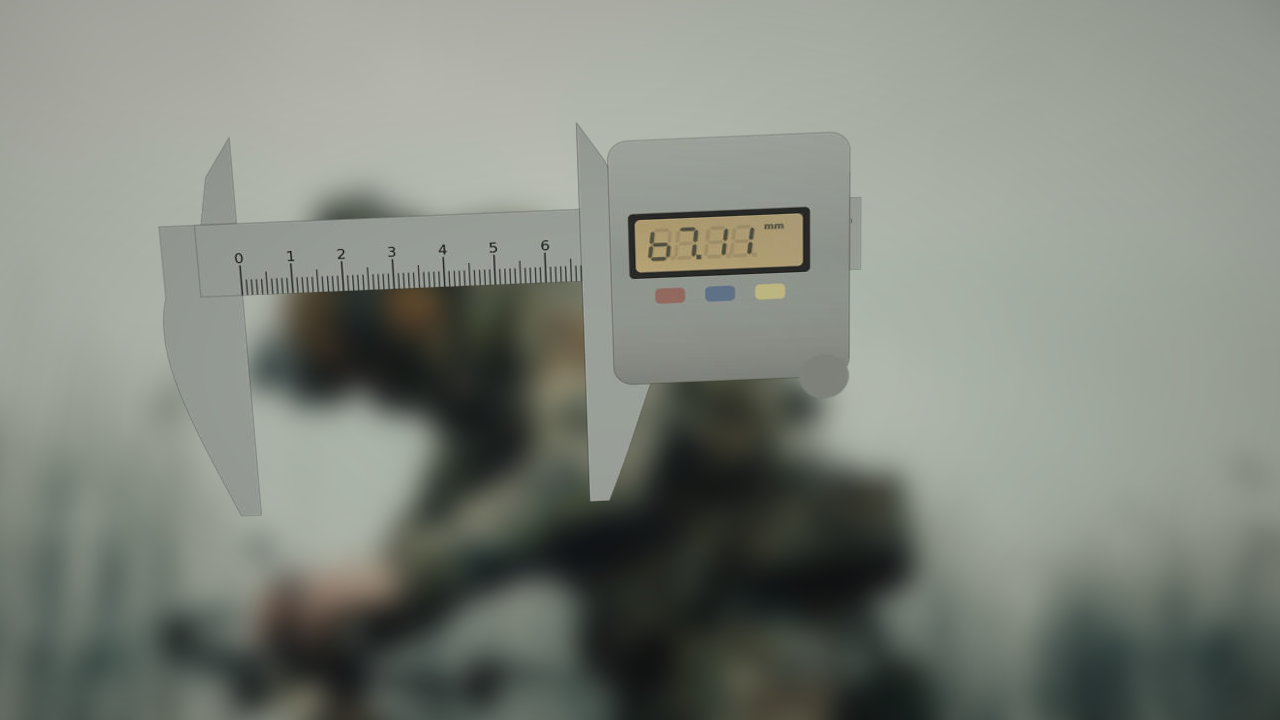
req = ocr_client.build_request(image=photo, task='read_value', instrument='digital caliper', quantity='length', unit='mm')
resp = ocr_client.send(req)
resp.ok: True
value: 67.11 mm
